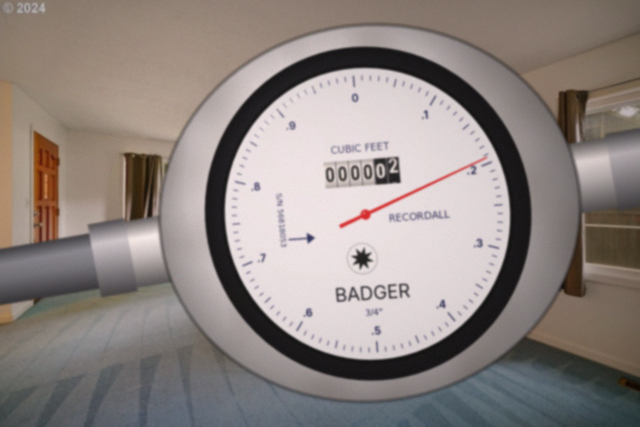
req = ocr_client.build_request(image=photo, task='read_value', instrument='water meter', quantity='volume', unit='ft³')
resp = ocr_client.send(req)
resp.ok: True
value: 2.19 ft³
